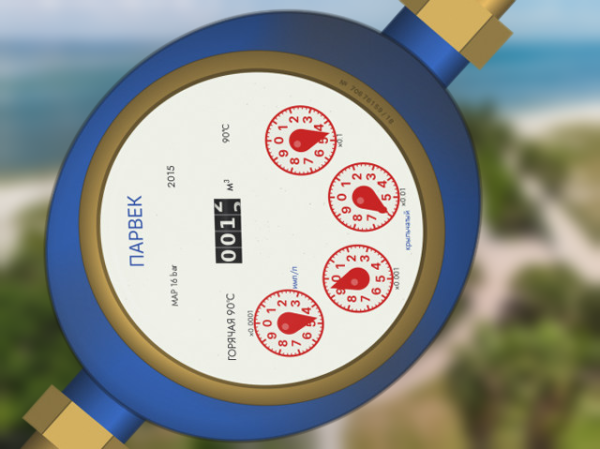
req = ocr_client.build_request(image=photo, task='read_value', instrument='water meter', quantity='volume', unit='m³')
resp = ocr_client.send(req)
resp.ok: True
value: 12.4594 m³
